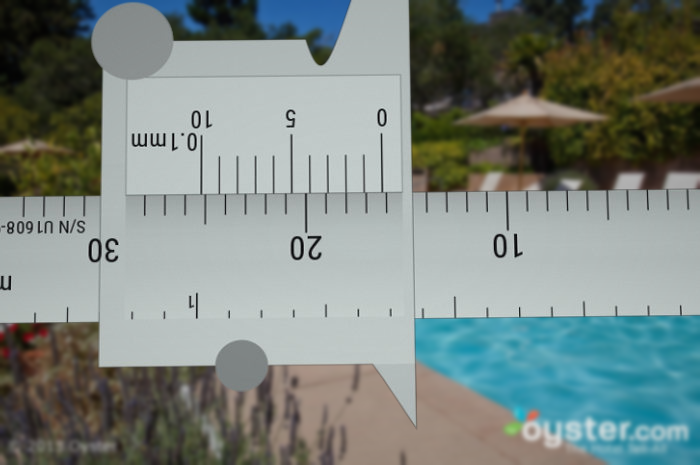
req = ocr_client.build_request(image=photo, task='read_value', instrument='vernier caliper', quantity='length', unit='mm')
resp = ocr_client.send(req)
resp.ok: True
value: 16.2 mm
